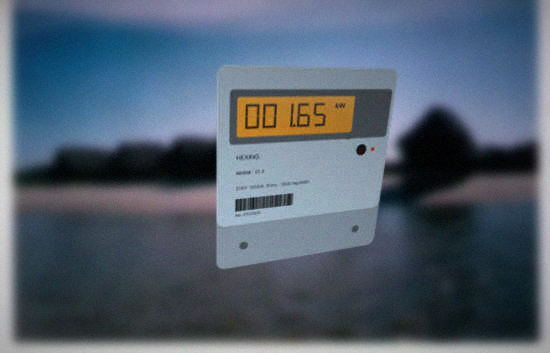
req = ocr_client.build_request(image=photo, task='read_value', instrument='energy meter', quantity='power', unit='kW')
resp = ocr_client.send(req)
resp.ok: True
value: 1.65 kW
